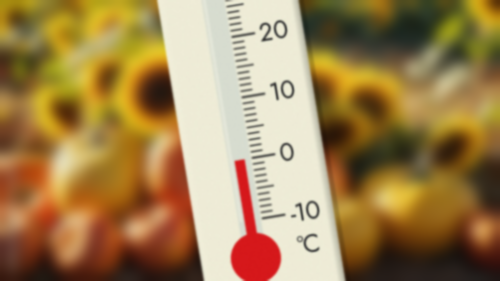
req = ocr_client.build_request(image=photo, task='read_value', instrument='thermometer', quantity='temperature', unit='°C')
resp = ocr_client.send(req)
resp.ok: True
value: 0 °C
